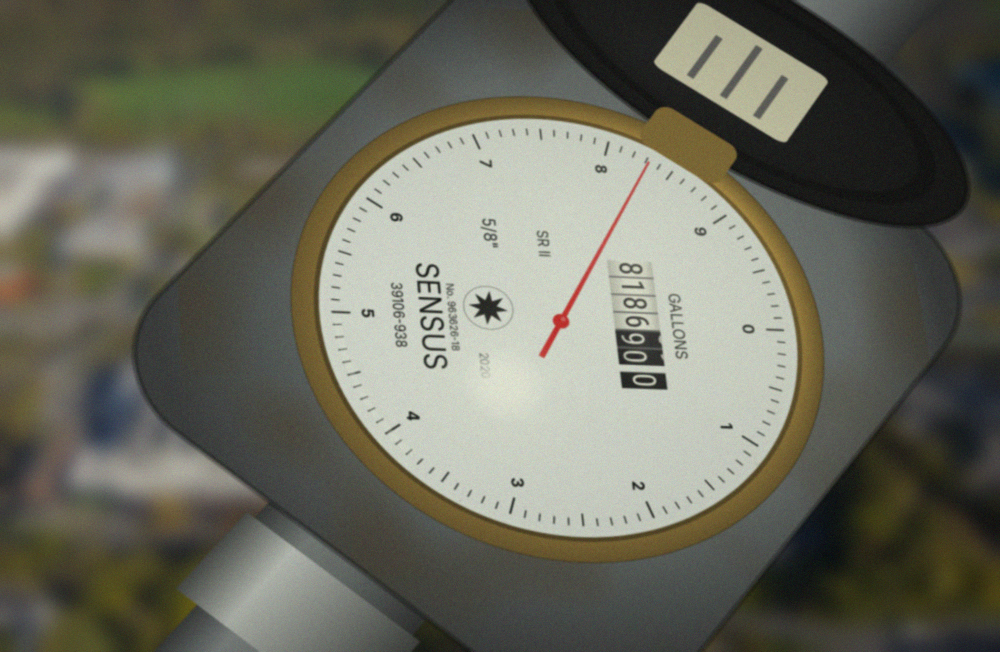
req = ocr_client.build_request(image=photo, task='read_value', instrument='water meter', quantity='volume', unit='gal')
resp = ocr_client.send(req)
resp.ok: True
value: 8186898.3 gal
